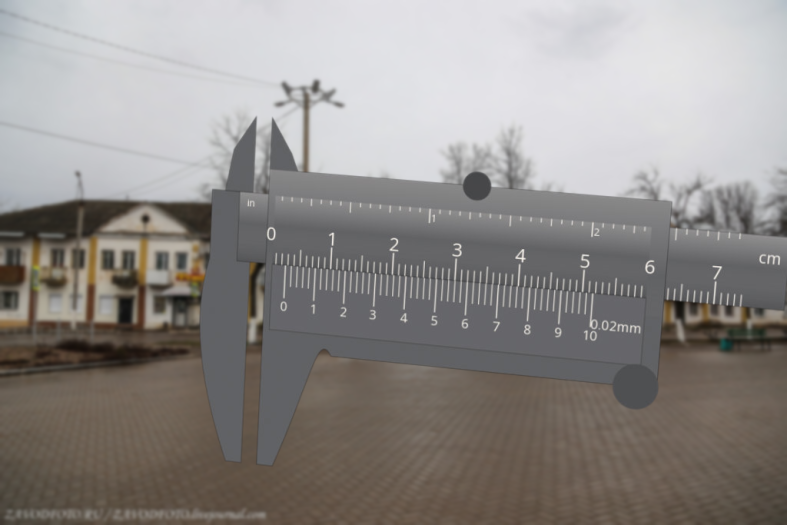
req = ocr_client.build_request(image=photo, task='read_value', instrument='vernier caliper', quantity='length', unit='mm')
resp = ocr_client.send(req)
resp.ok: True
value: 2.6 mm
